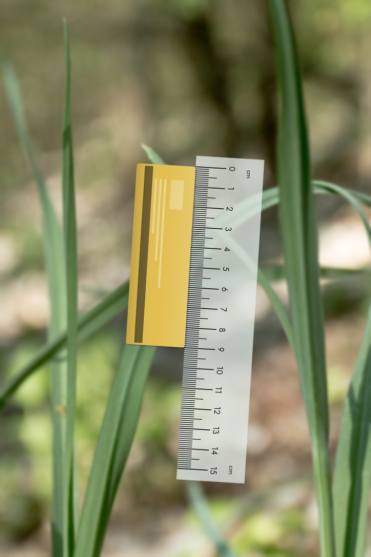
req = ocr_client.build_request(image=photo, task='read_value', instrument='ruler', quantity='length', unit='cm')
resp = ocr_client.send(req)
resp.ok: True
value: 9 cm
